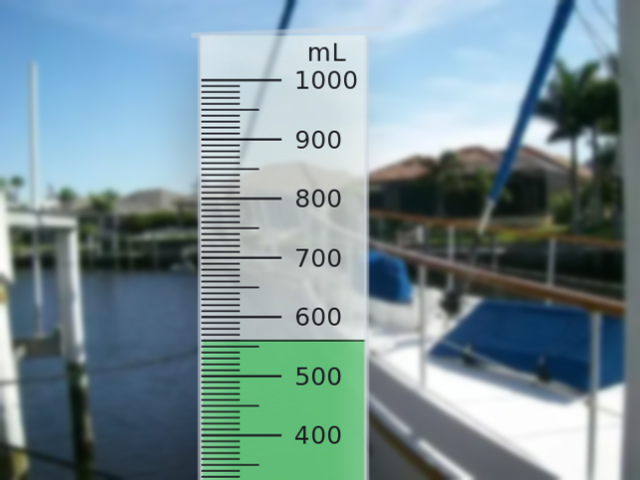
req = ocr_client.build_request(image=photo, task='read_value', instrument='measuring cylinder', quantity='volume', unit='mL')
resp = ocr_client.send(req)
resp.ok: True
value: 560 mL
